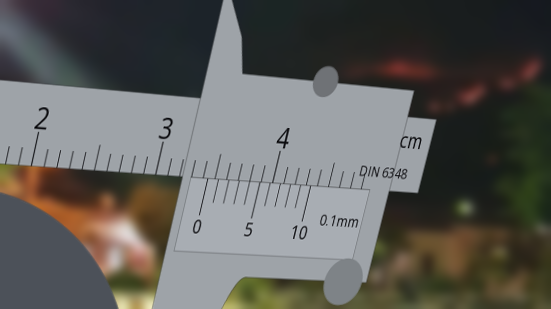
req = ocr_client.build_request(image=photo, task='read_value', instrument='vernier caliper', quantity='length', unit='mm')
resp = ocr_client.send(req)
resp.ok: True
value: 34.4 mm
